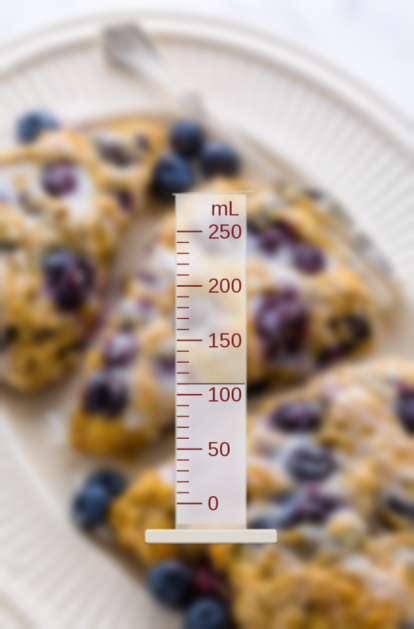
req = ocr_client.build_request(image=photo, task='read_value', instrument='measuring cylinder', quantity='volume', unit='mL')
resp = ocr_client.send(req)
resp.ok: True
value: 110 mL
